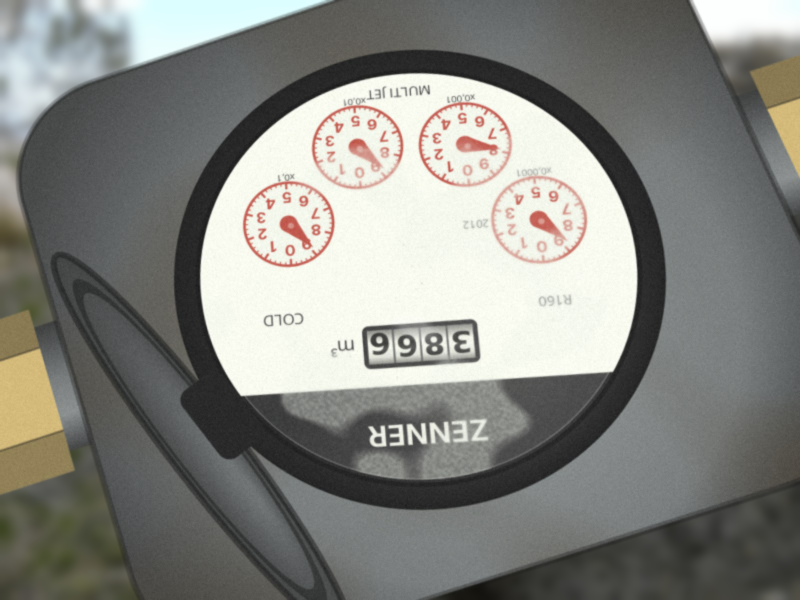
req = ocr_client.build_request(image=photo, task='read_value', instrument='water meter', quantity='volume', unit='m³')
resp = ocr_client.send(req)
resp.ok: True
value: 3865.8878 m³
